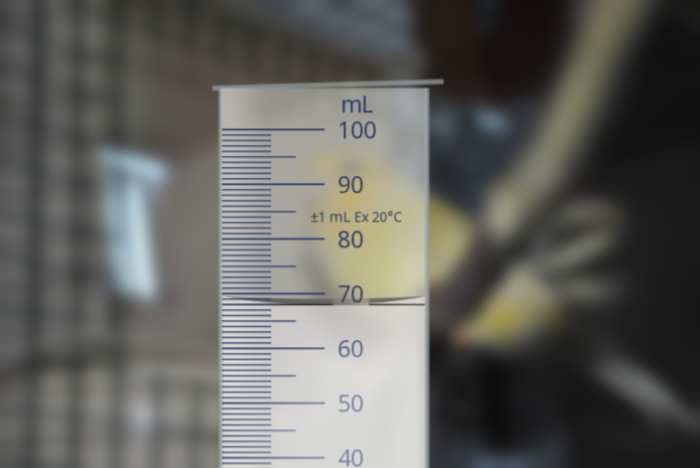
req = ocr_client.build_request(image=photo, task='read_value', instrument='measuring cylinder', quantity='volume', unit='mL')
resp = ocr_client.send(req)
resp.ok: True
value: 68 mL
